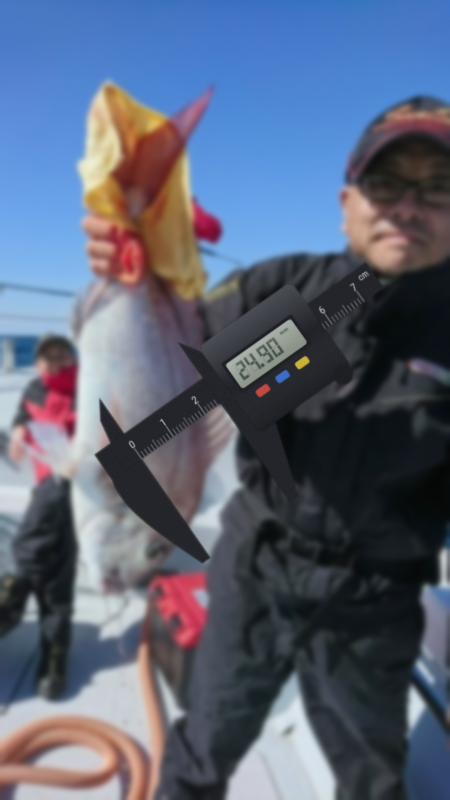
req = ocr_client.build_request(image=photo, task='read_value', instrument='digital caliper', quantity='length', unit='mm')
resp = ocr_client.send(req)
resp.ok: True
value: 24.90 mm
